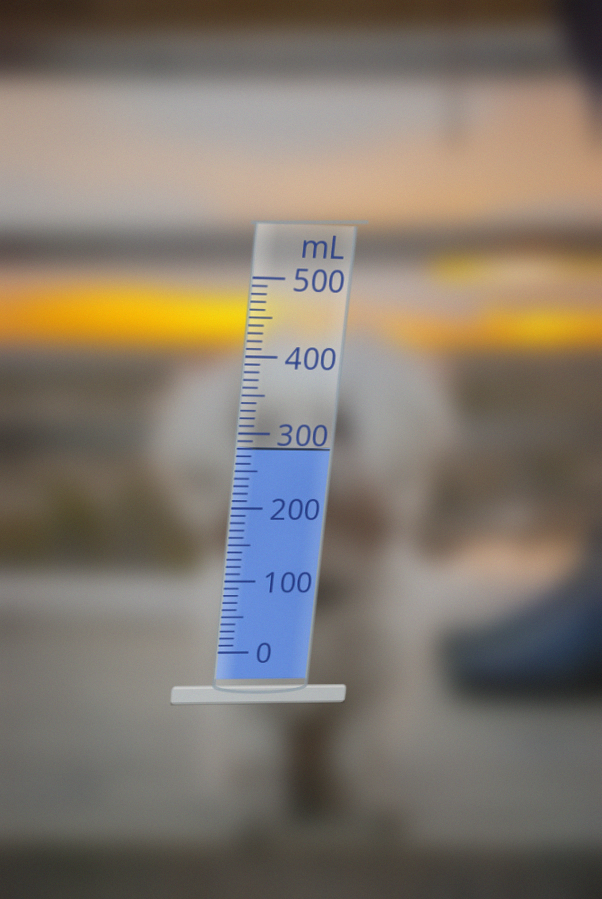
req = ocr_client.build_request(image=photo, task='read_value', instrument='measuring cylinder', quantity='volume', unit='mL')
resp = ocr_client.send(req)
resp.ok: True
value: 280 mL
